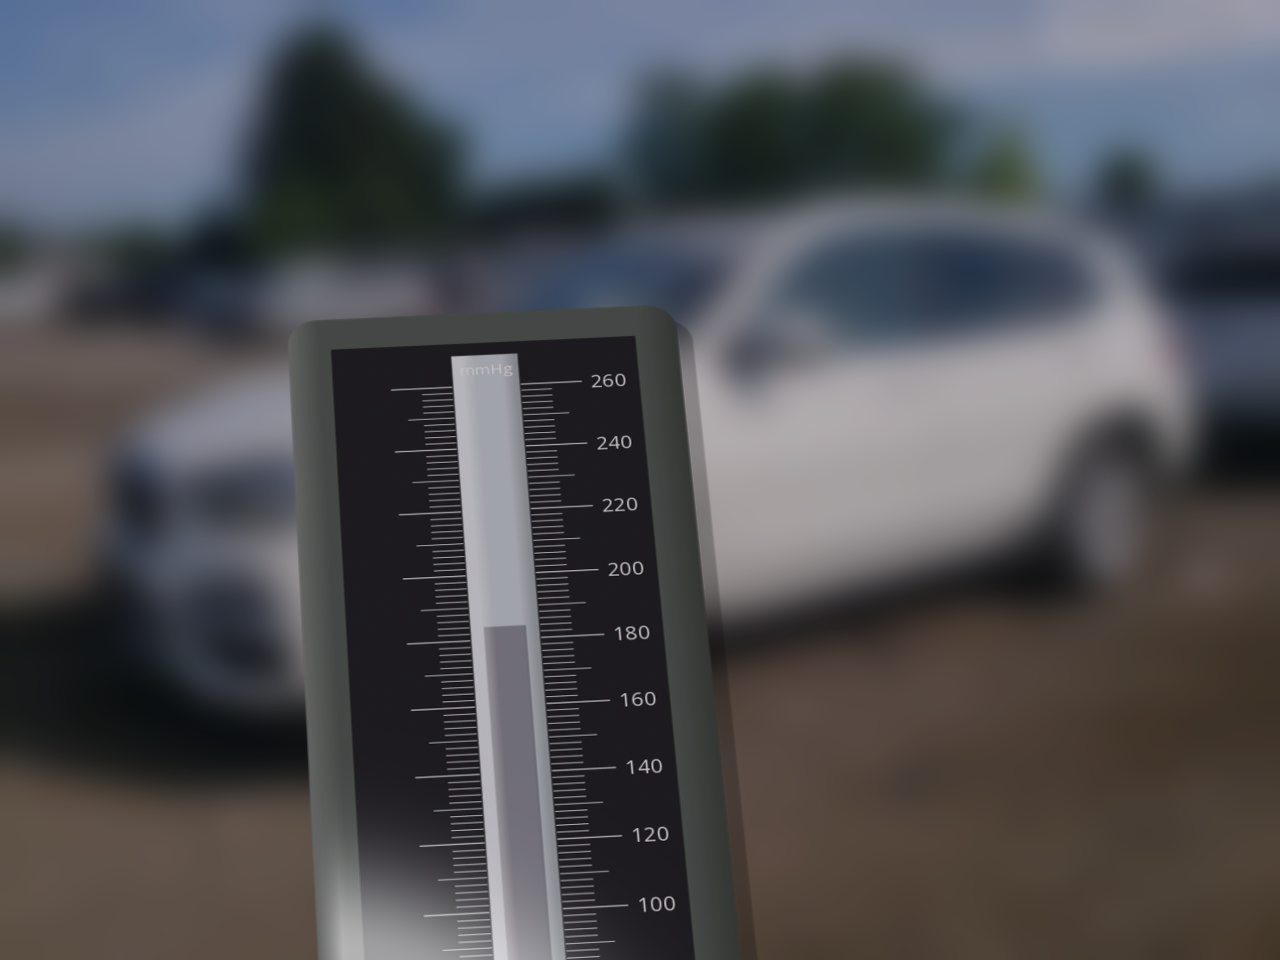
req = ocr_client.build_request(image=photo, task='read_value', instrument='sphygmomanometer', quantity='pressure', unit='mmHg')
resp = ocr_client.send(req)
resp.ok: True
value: 184 mmHg
